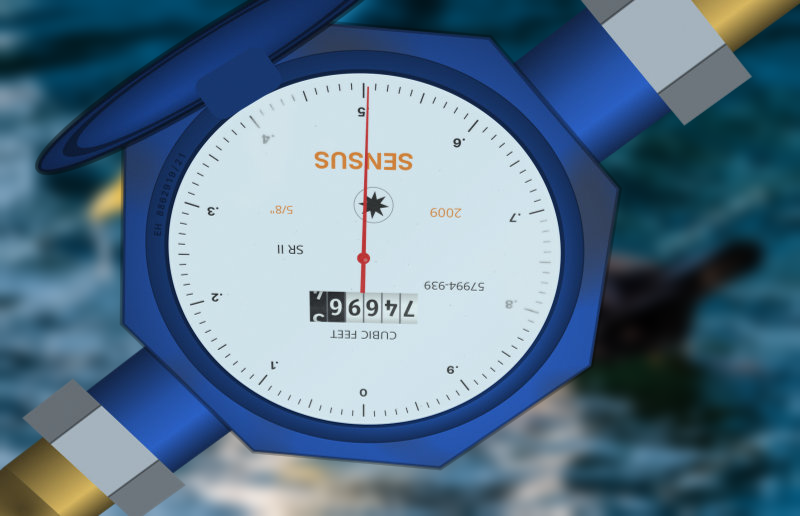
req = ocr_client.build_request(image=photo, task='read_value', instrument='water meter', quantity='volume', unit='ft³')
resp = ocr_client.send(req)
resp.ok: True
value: 746963.50 ft³
